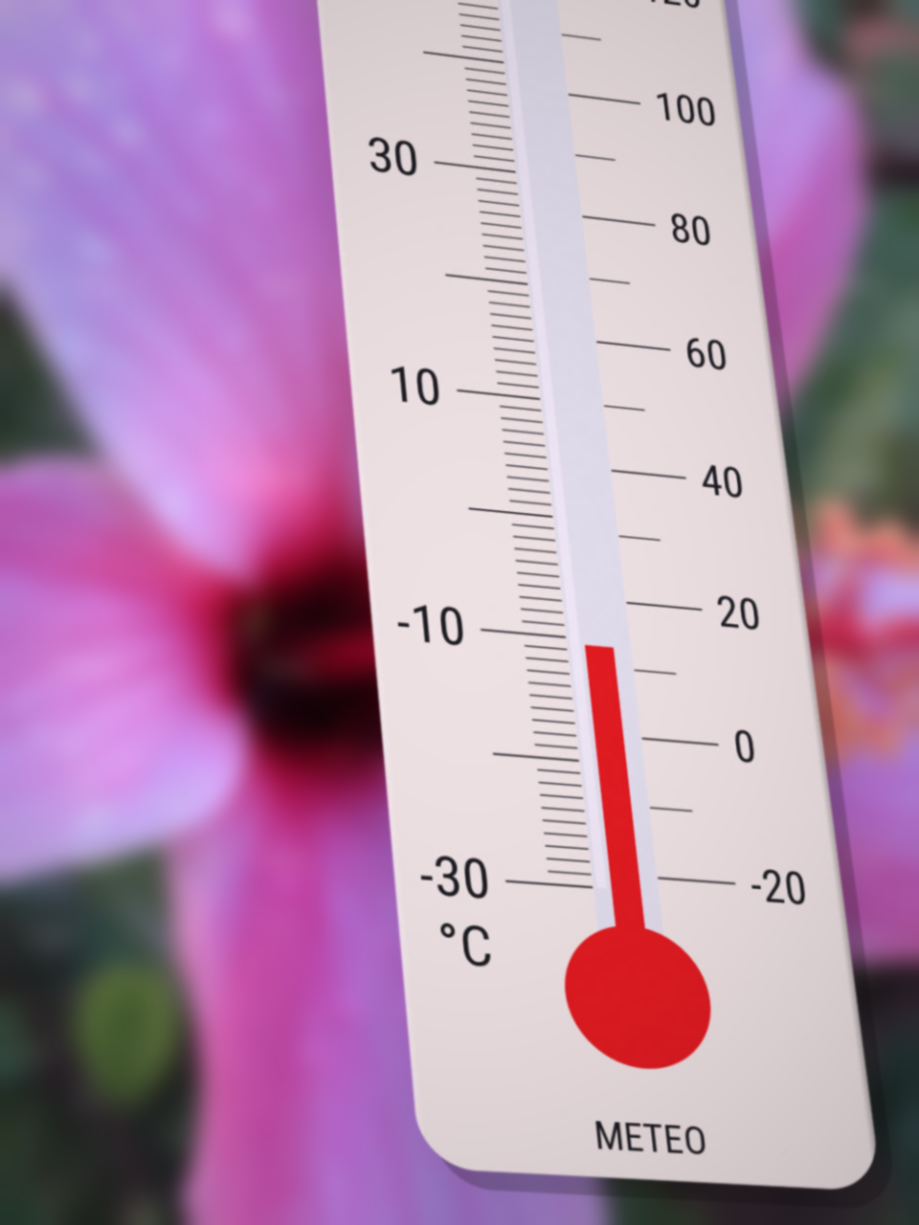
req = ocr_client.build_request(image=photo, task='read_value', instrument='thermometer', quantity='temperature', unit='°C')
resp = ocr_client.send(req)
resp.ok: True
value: -10.5 °C
